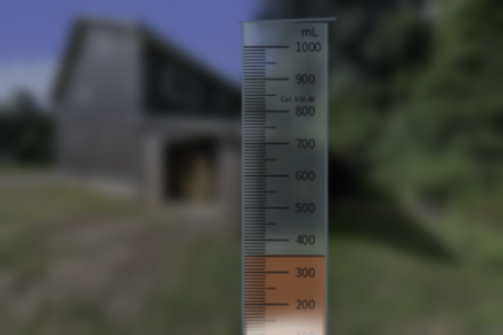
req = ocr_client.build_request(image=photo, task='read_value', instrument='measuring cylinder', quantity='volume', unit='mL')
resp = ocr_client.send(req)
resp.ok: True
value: 350 mL
